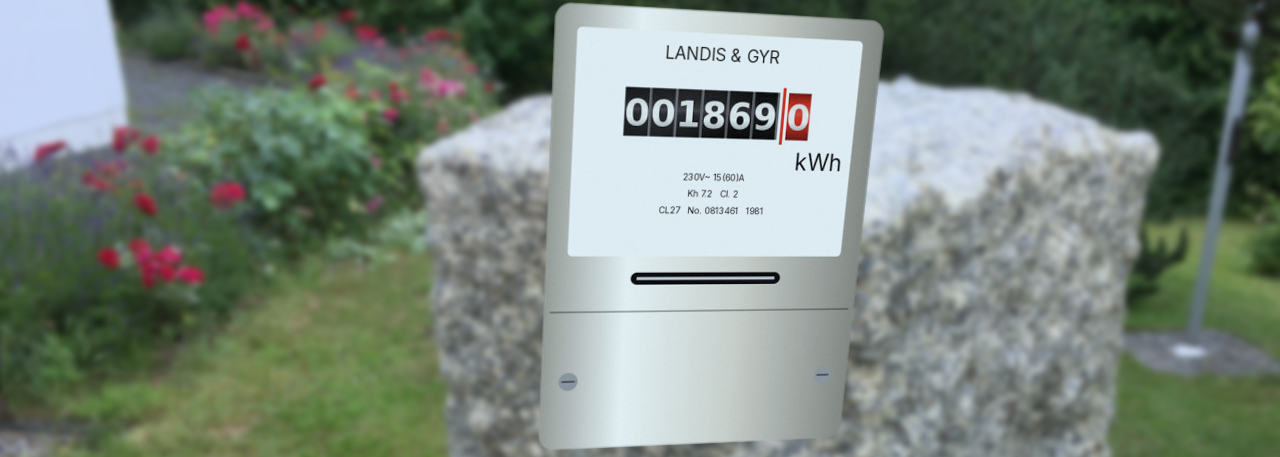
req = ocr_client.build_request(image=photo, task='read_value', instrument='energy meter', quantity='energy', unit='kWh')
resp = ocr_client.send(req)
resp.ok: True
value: 1869.0 kWh
